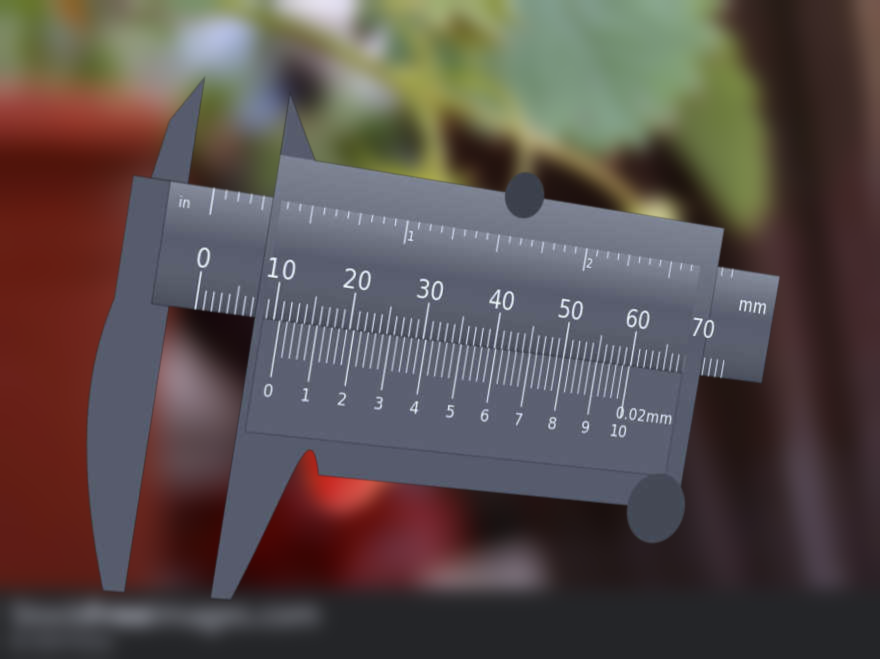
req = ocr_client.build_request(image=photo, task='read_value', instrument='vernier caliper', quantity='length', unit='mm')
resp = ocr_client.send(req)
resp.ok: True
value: 10.8 mm
